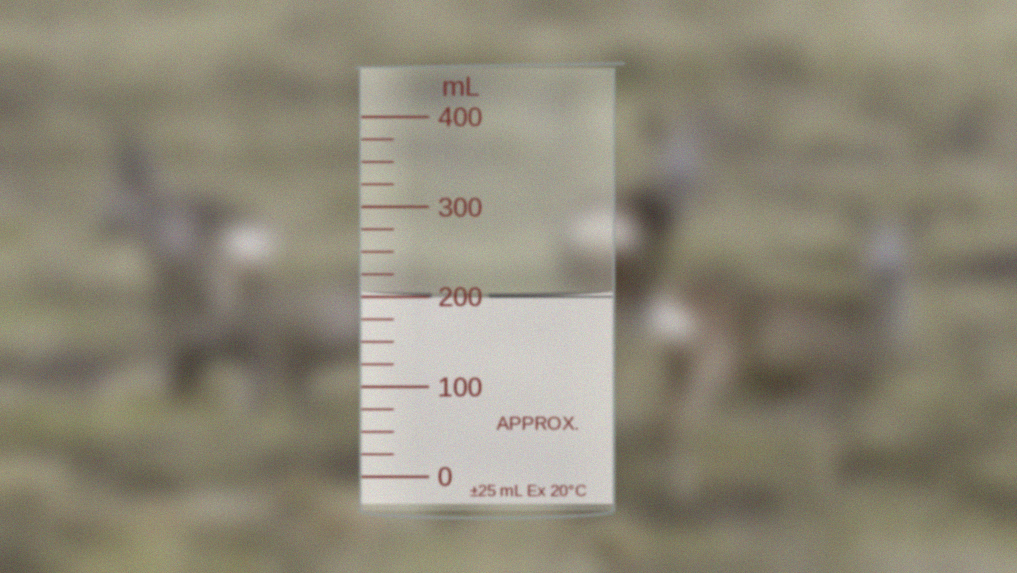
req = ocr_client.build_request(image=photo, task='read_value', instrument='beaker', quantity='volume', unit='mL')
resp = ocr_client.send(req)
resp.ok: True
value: 200 mL
